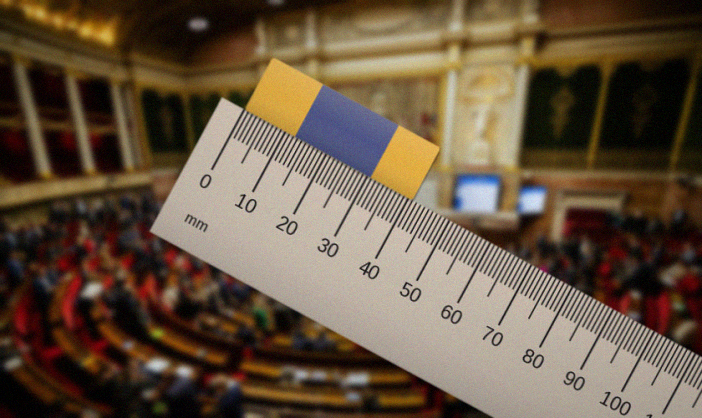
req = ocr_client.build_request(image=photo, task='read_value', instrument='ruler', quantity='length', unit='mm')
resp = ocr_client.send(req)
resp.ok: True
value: 41 mm
